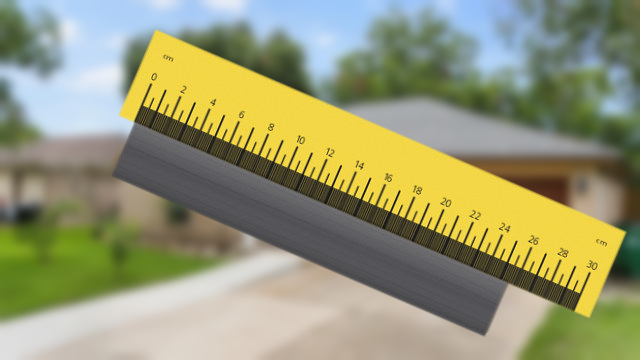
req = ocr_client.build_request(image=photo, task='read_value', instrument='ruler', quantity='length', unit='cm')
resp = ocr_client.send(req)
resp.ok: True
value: 25.5 cm
